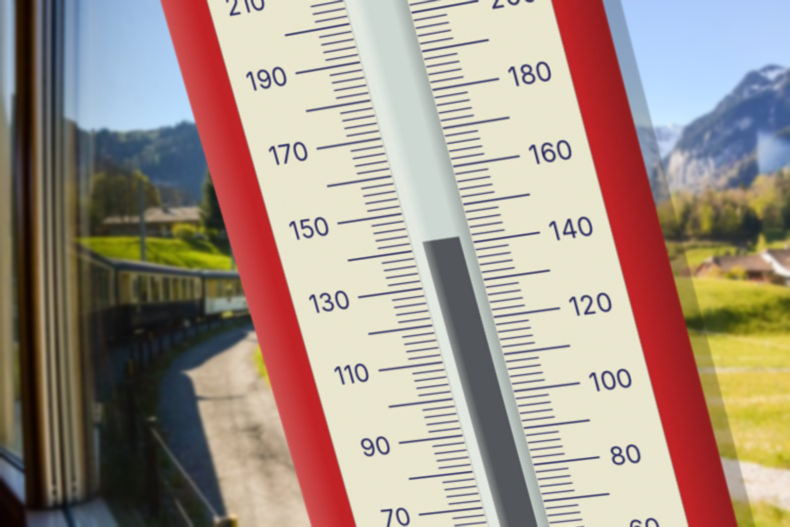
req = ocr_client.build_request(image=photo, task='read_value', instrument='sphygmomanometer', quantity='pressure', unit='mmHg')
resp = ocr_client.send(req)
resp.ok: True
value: 142 mmHg
